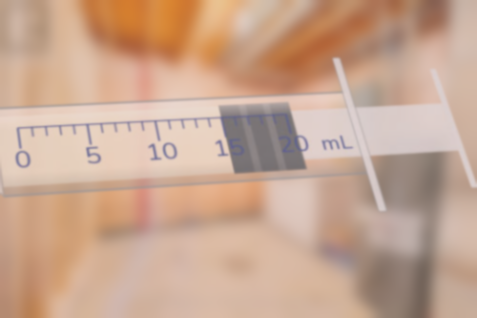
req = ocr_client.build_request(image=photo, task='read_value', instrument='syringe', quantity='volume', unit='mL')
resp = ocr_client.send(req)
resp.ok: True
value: 15 mL
